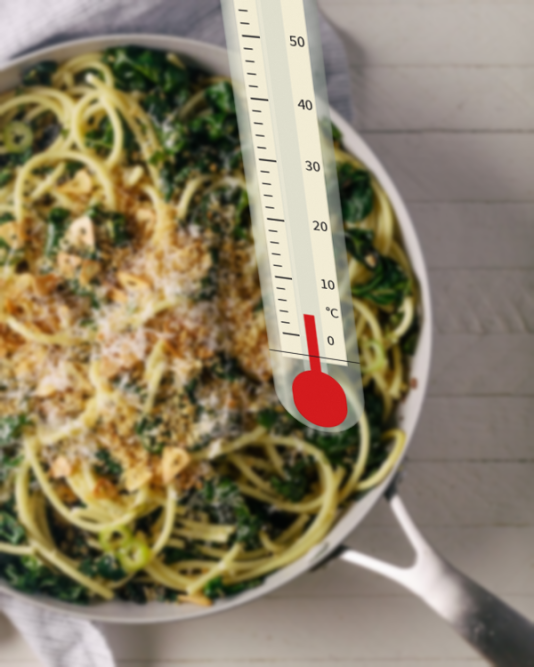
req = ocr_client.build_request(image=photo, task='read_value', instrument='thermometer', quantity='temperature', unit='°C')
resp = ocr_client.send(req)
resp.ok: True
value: 4 °C
